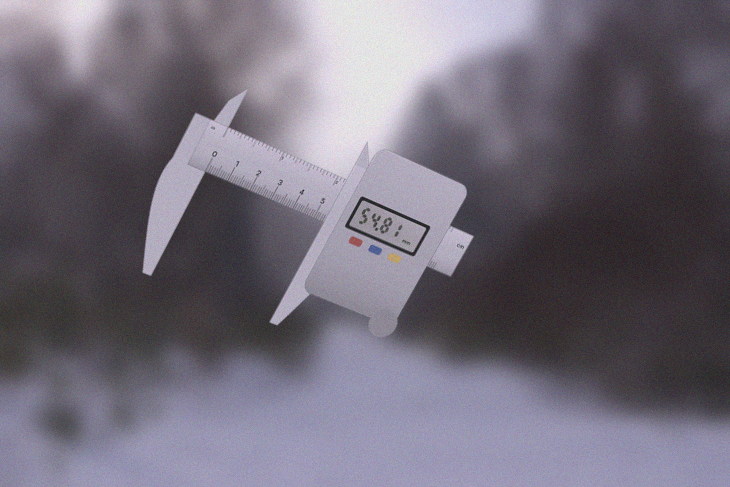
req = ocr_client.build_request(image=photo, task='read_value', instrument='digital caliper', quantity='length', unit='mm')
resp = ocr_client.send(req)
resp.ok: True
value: 54.81 mm
